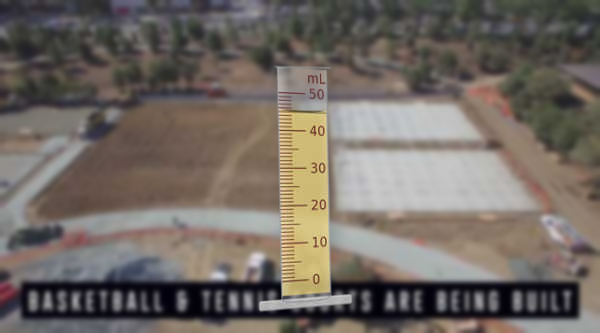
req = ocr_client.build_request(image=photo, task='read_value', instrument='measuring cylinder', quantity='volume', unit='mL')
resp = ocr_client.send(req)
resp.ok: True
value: 45 mL
